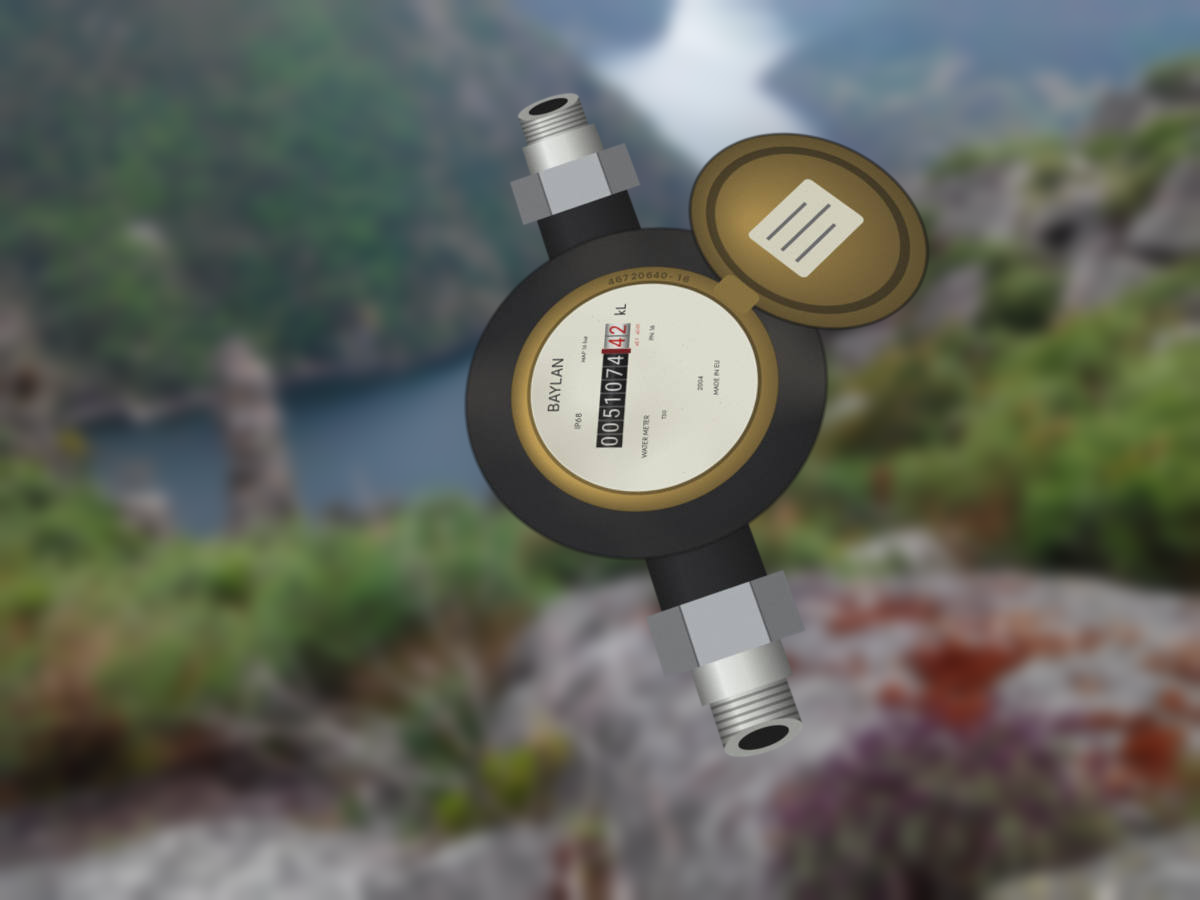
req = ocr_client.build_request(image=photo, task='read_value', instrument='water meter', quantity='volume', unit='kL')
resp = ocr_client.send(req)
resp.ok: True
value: 51074.42 kL
